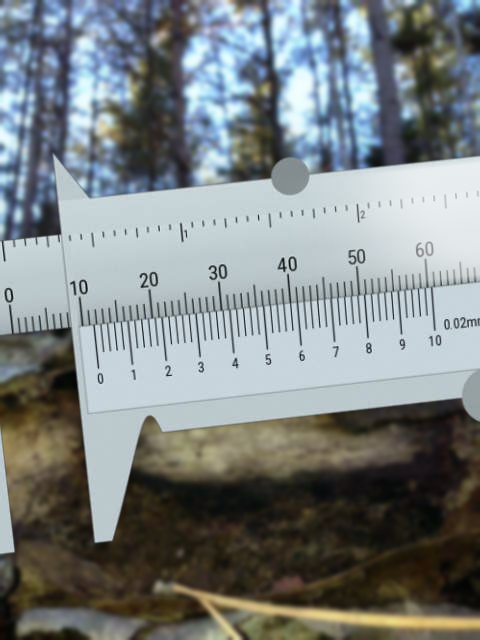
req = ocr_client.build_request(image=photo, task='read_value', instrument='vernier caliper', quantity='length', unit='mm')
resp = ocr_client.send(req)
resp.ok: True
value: 11.6 mm
